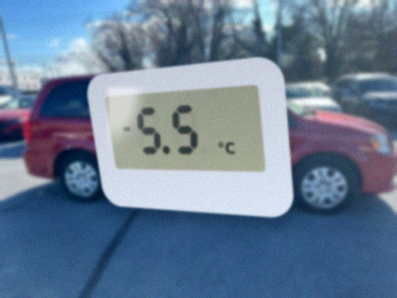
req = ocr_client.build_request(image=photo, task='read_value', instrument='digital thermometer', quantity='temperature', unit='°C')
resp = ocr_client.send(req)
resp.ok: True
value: -5.5 °C
